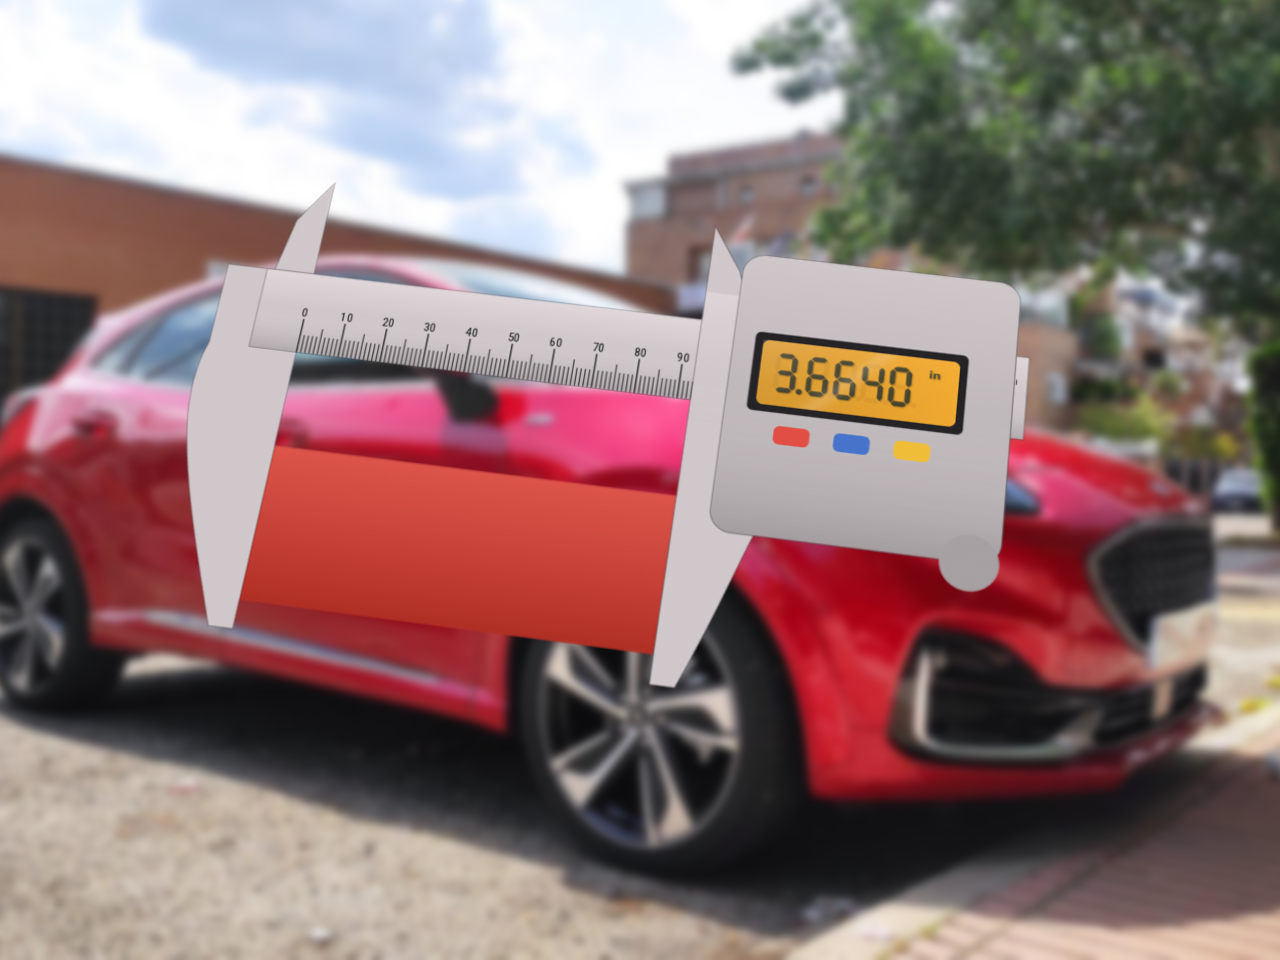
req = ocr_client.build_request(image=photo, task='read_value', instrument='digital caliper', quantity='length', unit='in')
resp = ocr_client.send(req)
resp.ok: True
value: 3.6640 in
